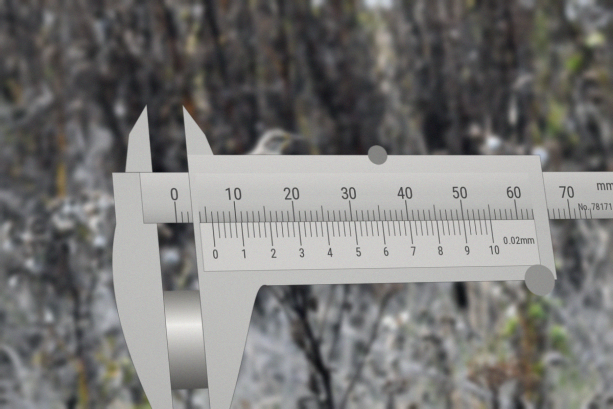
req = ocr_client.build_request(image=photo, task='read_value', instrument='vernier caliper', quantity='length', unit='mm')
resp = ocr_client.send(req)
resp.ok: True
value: 6.0 mm
